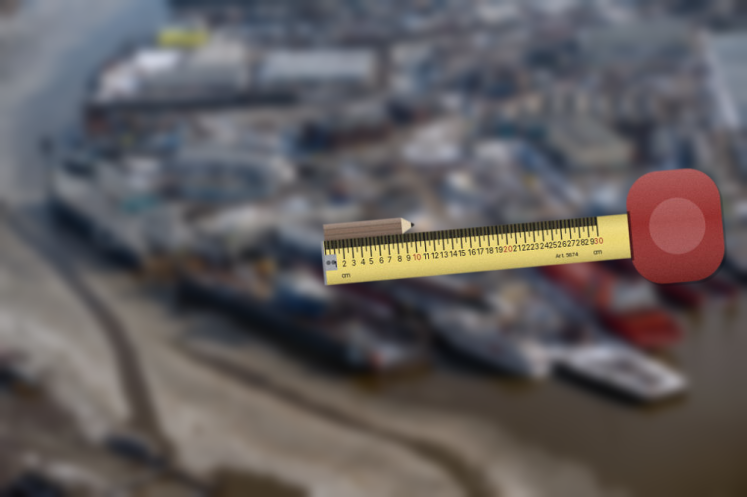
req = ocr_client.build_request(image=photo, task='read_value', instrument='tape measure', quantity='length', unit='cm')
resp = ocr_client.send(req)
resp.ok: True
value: 10 cm
